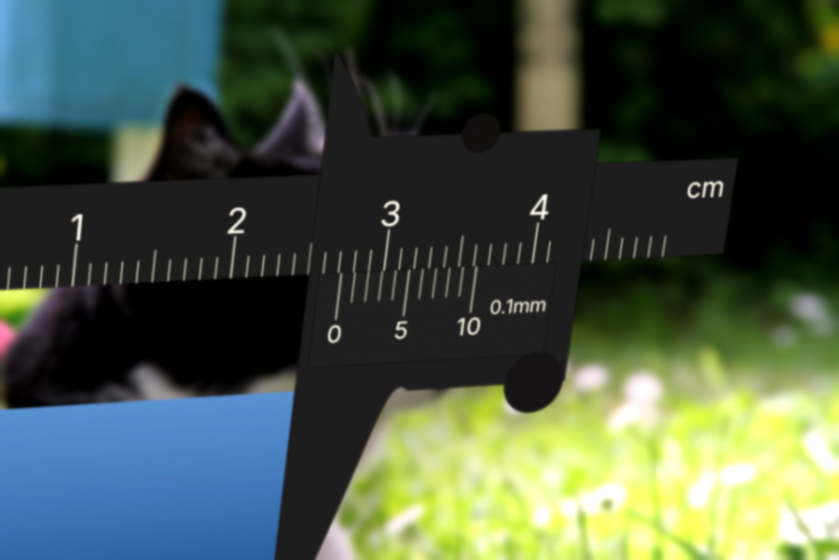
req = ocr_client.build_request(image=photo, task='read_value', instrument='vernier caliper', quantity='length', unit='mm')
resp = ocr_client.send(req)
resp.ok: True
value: 27.2 mm
